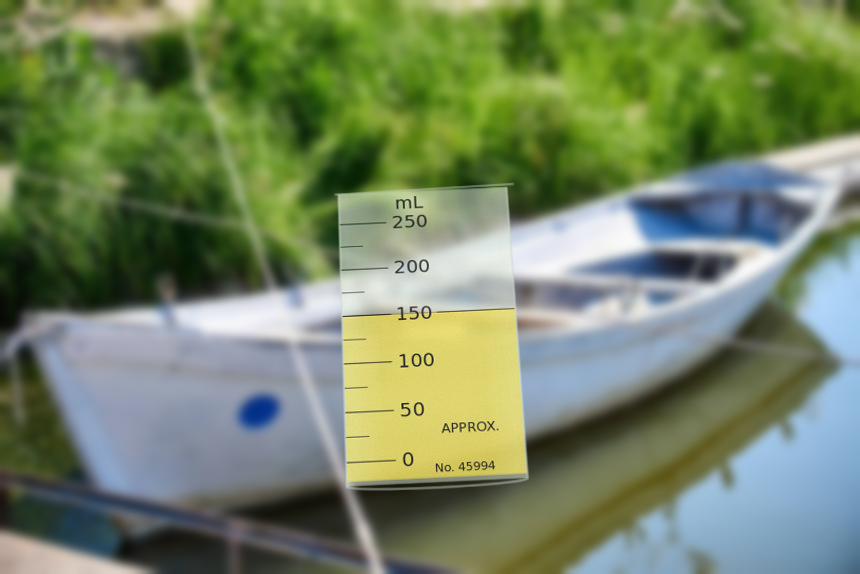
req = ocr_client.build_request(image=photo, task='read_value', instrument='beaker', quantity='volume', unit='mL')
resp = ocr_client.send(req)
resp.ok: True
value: 150 mL
